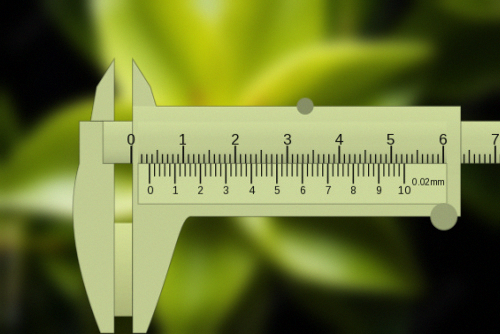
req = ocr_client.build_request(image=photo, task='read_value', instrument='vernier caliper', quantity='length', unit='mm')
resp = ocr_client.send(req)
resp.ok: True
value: 3.5 mm
